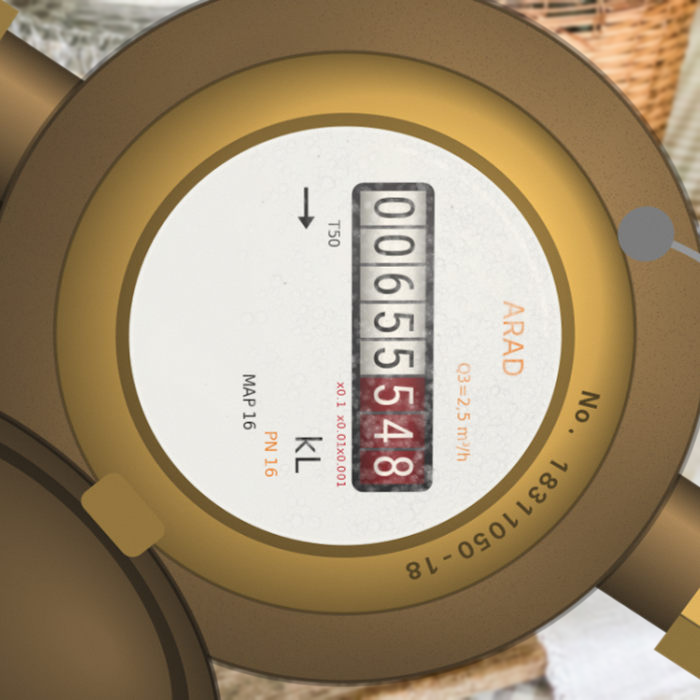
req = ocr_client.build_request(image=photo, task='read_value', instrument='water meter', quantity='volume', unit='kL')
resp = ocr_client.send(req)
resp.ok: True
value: 655.548 kL
